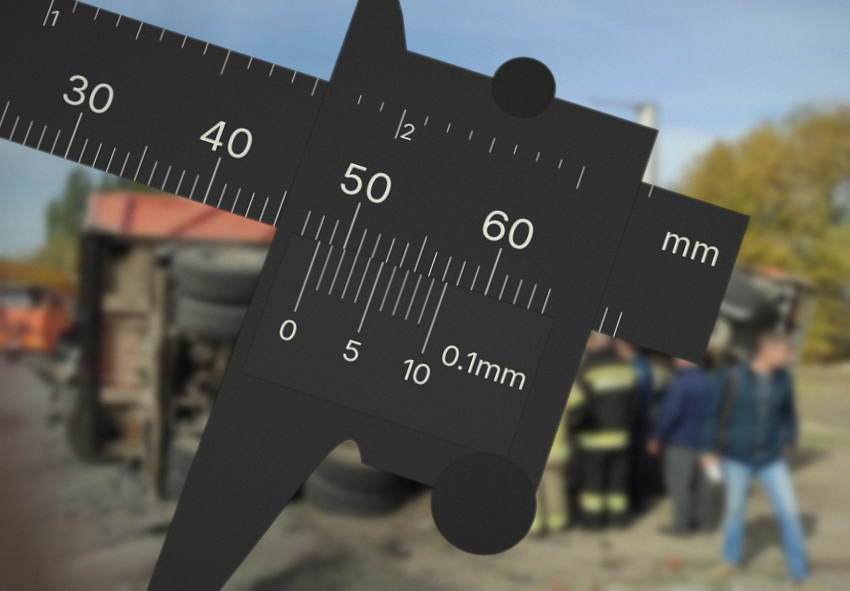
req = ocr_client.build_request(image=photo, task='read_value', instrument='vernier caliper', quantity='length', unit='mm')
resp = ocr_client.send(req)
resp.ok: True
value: 48.3 mm
